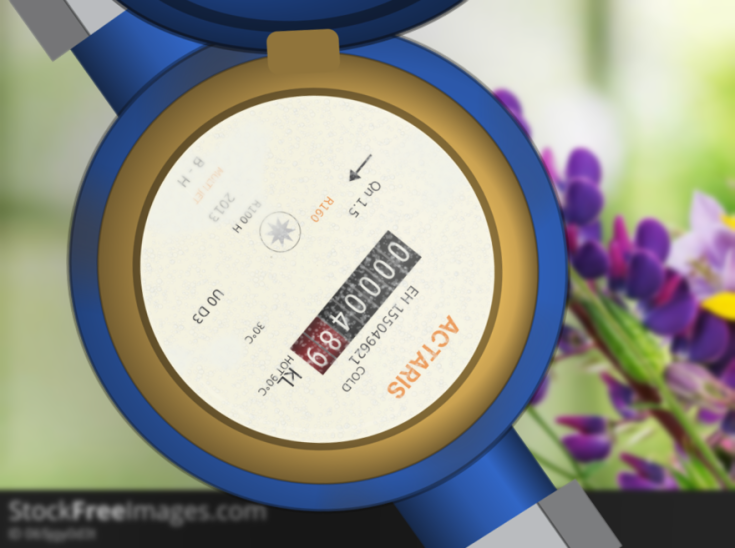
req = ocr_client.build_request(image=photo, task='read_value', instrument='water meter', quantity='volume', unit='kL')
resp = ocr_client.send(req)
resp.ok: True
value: 4.89 kL
